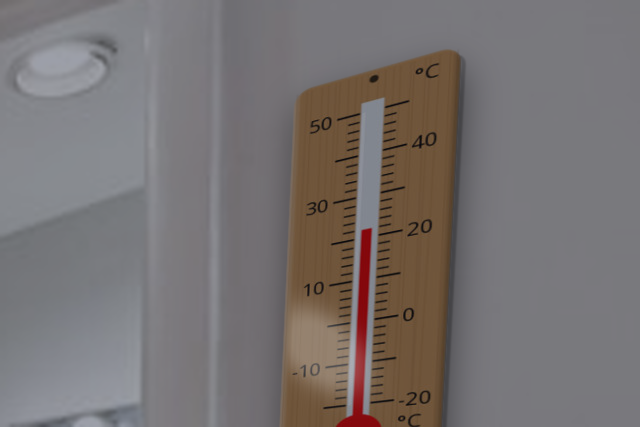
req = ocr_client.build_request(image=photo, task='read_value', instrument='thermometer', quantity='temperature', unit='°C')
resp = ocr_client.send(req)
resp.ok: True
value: 22 °C
